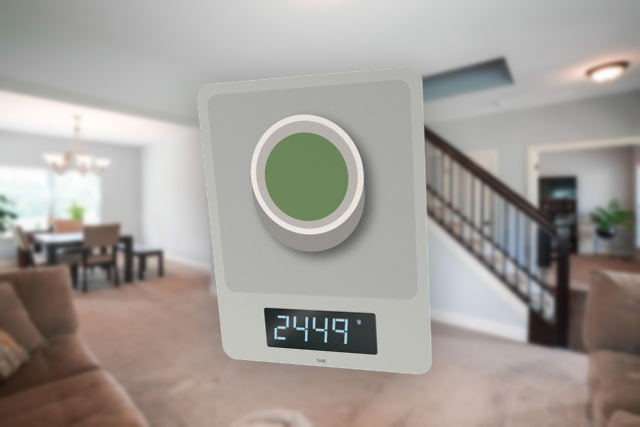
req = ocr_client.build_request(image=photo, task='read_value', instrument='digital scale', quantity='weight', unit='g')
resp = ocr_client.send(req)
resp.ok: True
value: 2449 g
